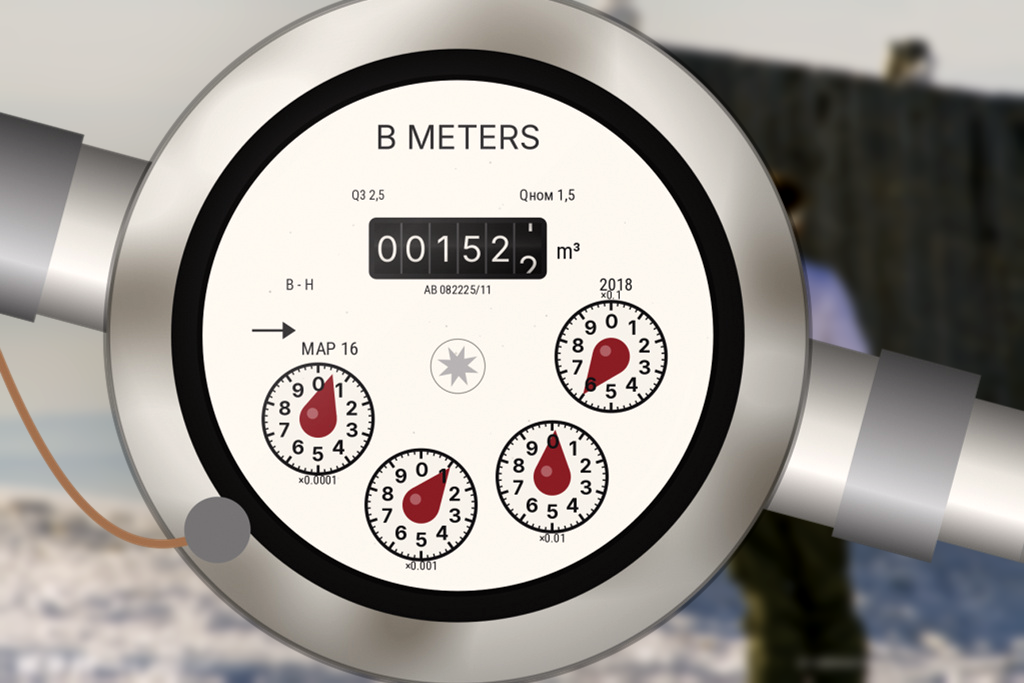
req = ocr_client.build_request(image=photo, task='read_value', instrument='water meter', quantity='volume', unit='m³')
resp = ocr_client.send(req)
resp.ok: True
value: 1521.6010 m³
